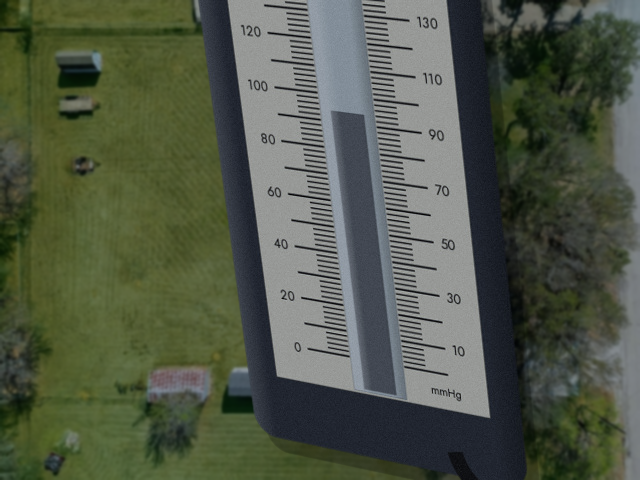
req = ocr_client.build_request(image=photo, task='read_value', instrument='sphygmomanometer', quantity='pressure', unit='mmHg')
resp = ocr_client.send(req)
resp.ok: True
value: 94 mmHg
